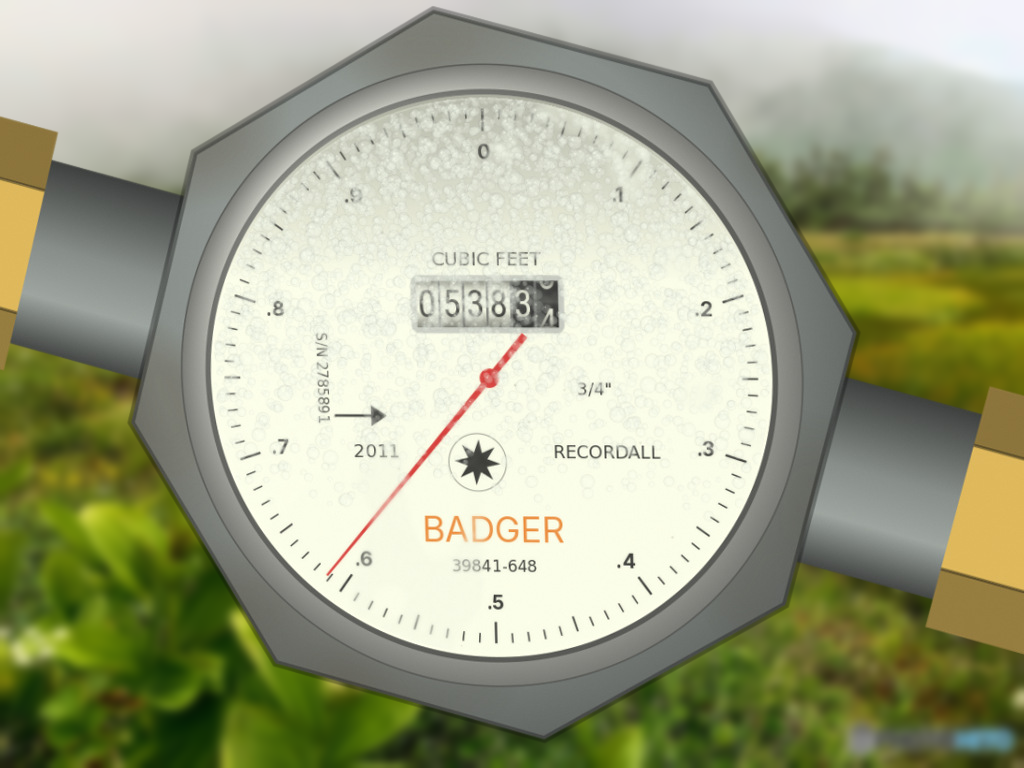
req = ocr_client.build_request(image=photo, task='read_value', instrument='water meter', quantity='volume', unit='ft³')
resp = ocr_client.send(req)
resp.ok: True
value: 53833.61 ft³
